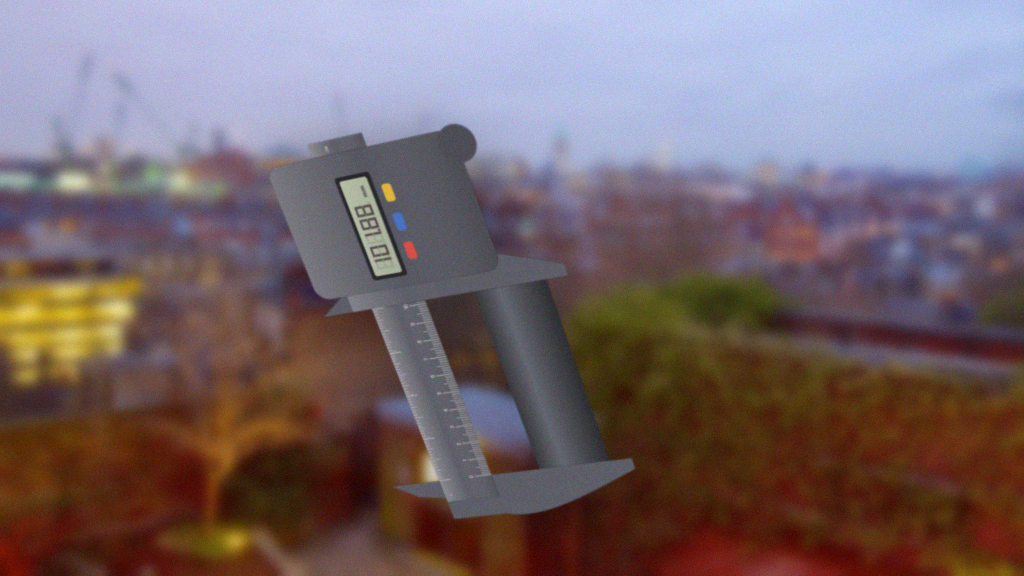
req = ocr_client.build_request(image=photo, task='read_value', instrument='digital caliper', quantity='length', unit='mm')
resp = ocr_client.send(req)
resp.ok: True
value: 101.88 mm
